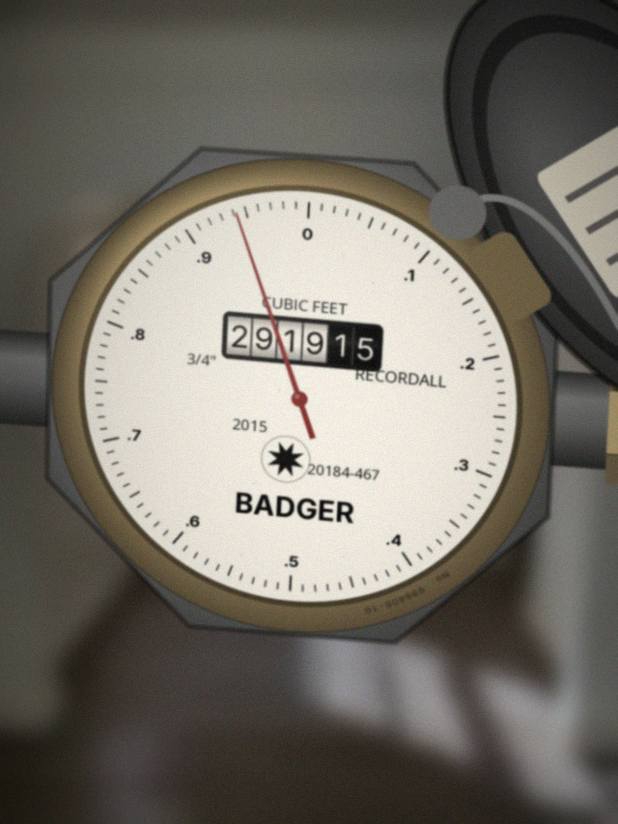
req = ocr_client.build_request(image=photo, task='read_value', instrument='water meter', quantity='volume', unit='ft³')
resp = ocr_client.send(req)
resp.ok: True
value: 291914.94 ft³
